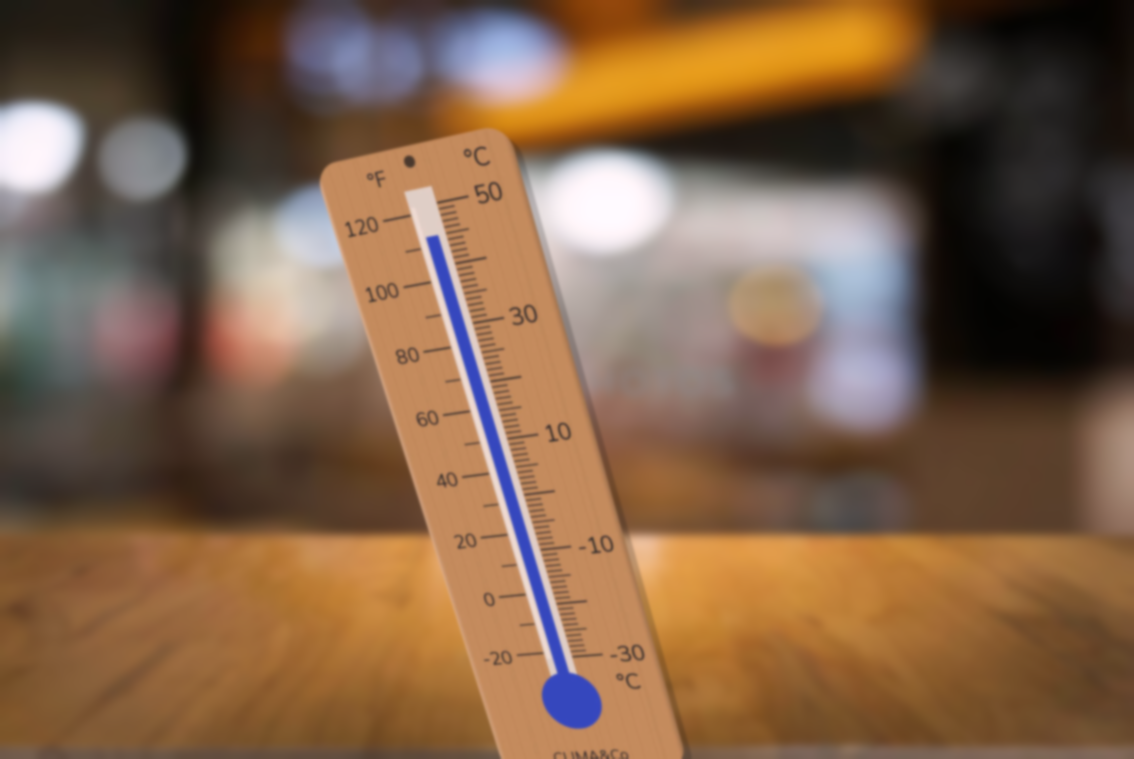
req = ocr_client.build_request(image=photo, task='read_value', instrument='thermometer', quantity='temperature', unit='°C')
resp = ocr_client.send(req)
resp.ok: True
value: 45 °C
